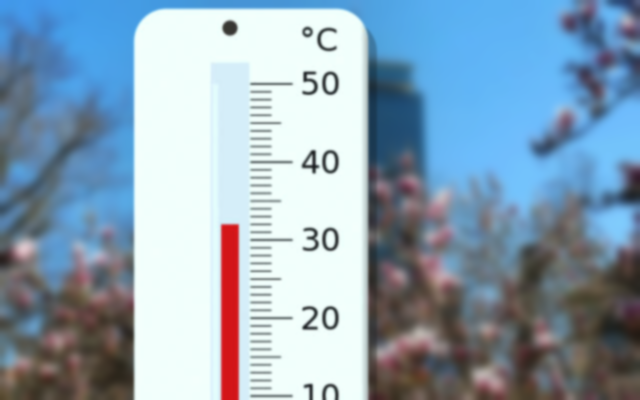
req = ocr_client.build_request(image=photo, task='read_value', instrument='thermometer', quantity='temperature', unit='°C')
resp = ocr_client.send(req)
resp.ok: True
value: 32 °C
